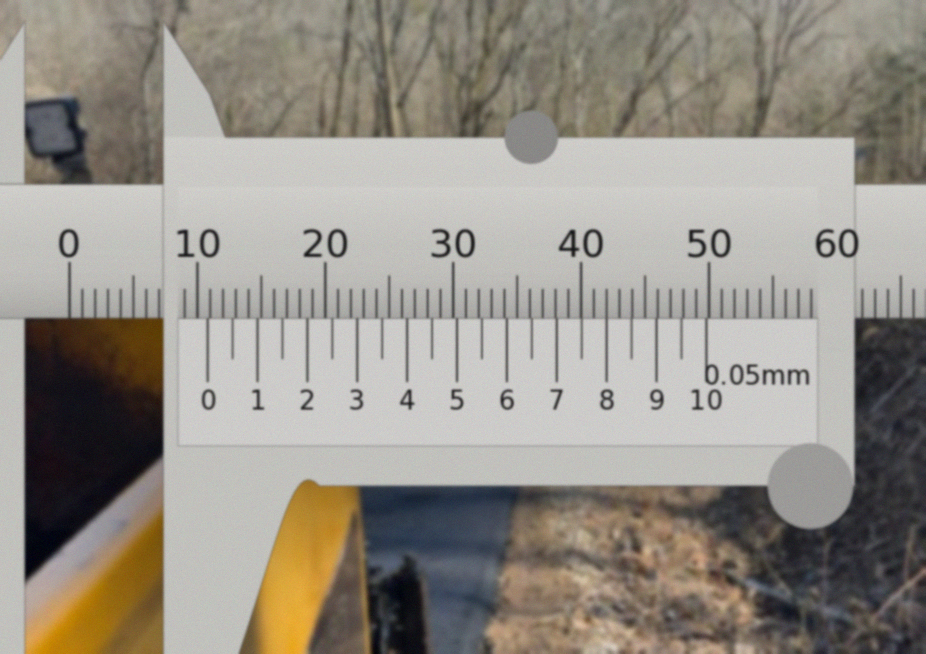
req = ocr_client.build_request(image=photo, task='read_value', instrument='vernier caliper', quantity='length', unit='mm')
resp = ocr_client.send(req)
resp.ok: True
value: 10.8 mm
